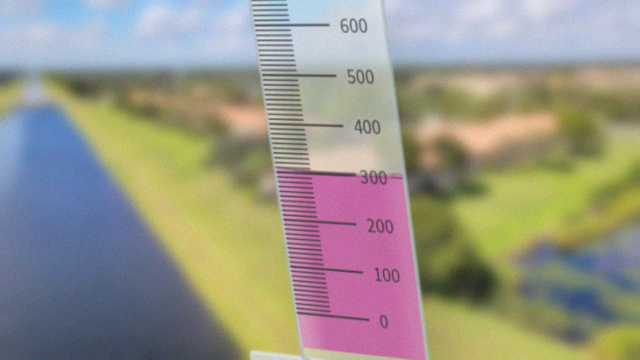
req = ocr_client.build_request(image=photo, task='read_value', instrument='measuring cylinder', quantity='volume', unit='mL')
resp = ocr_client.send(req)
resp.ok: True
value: 300 mL
